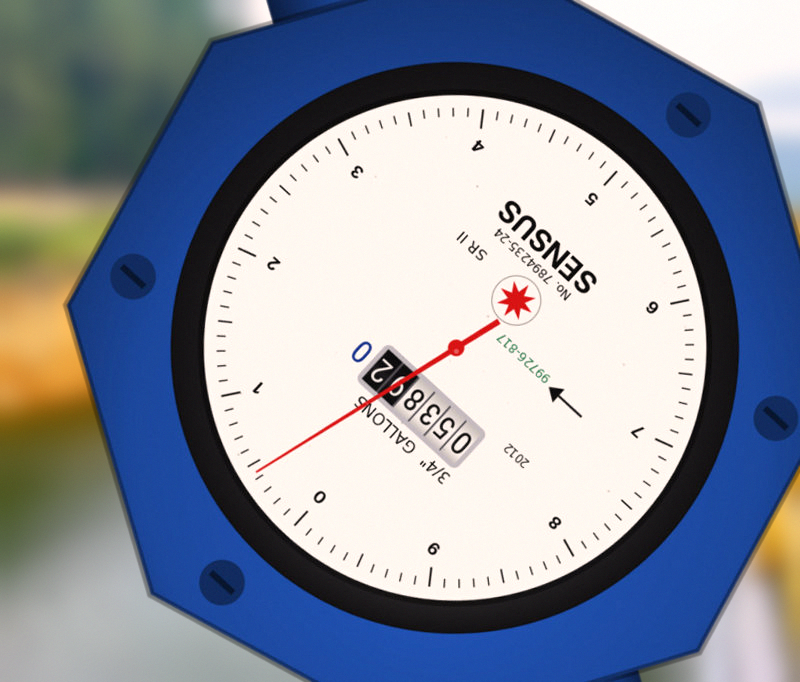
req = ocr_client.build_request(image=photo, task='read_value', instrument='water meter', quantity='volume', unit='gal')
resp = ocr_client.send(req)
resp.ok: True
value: 538920.4 gal
